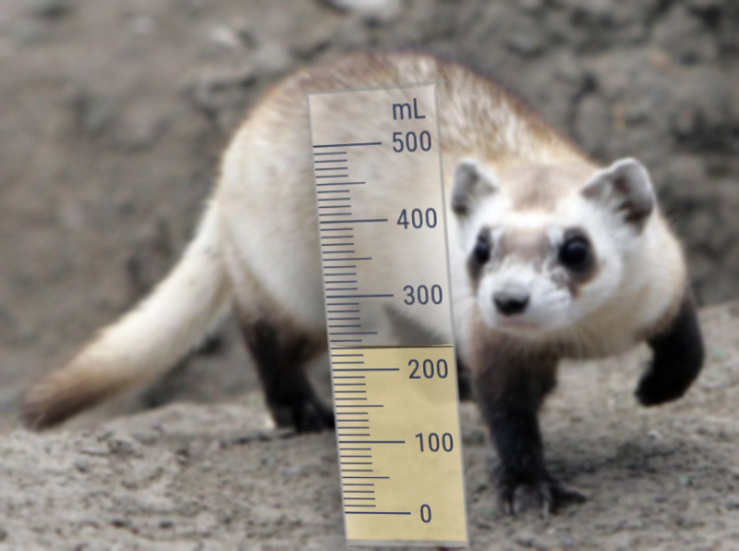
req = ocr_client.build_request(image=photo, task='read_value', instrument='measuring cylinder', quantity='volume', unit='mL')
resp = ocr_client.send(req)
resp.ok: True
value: 230 mL
